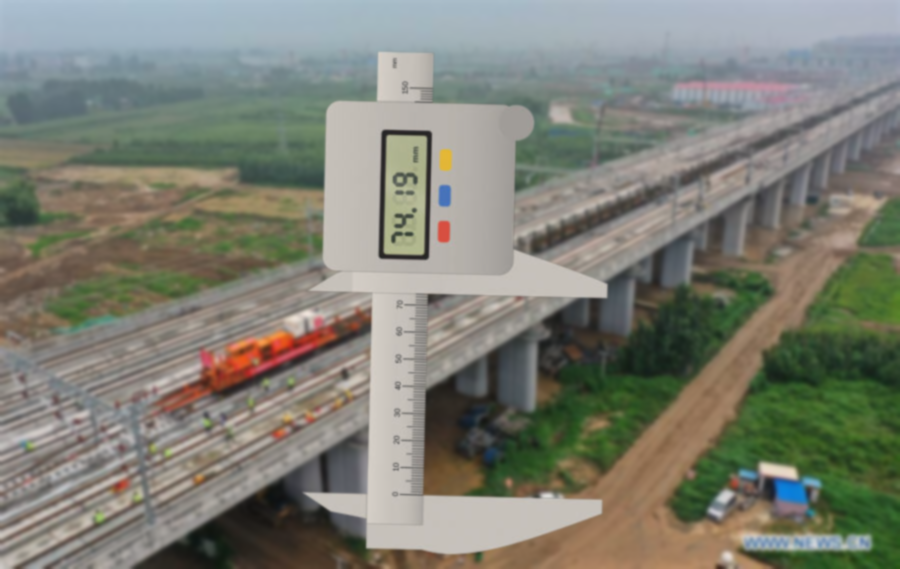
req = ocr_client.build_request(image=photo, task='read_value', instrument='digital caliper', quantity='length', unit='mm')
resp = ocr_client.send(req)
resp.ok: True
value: 74.19 mm
